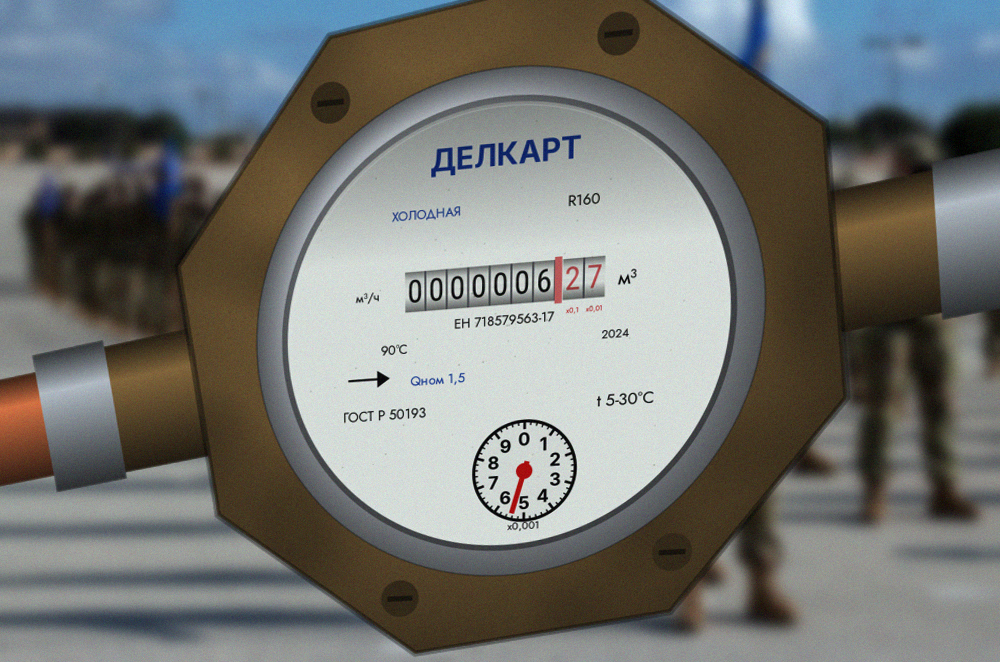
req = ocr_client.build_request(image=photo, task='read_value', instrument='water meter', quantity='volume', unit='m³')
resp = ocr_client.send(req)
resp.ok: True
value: 6.275 m³
